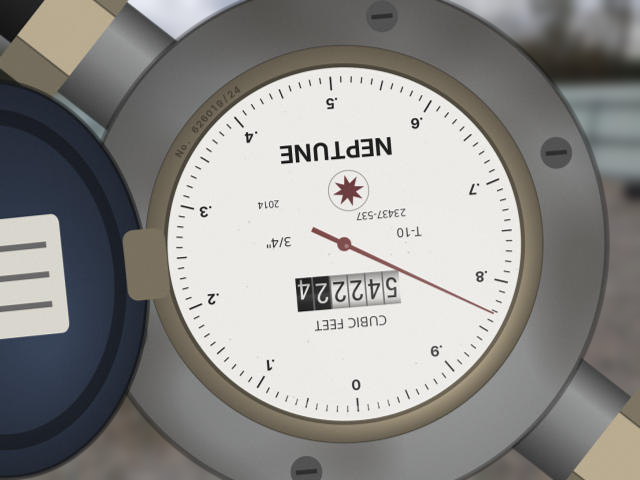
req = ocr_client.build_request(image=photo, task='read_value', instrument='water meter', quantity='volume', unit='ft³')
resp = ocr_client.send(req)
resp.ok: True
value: 542223.83 ft³
